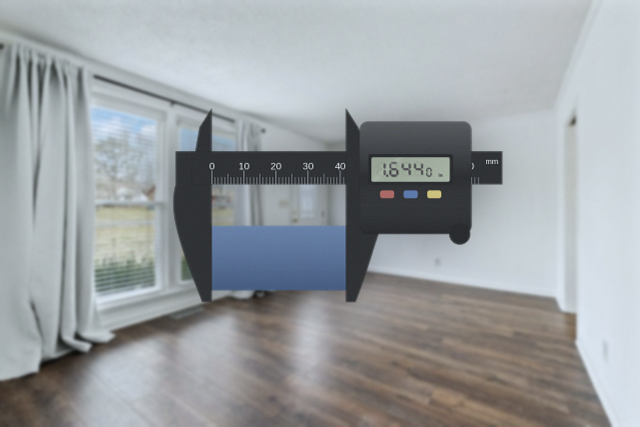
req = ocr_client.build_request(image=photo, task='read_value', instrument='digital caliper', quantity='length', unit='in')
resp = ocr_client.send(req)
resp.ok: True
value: 1.6440 in
